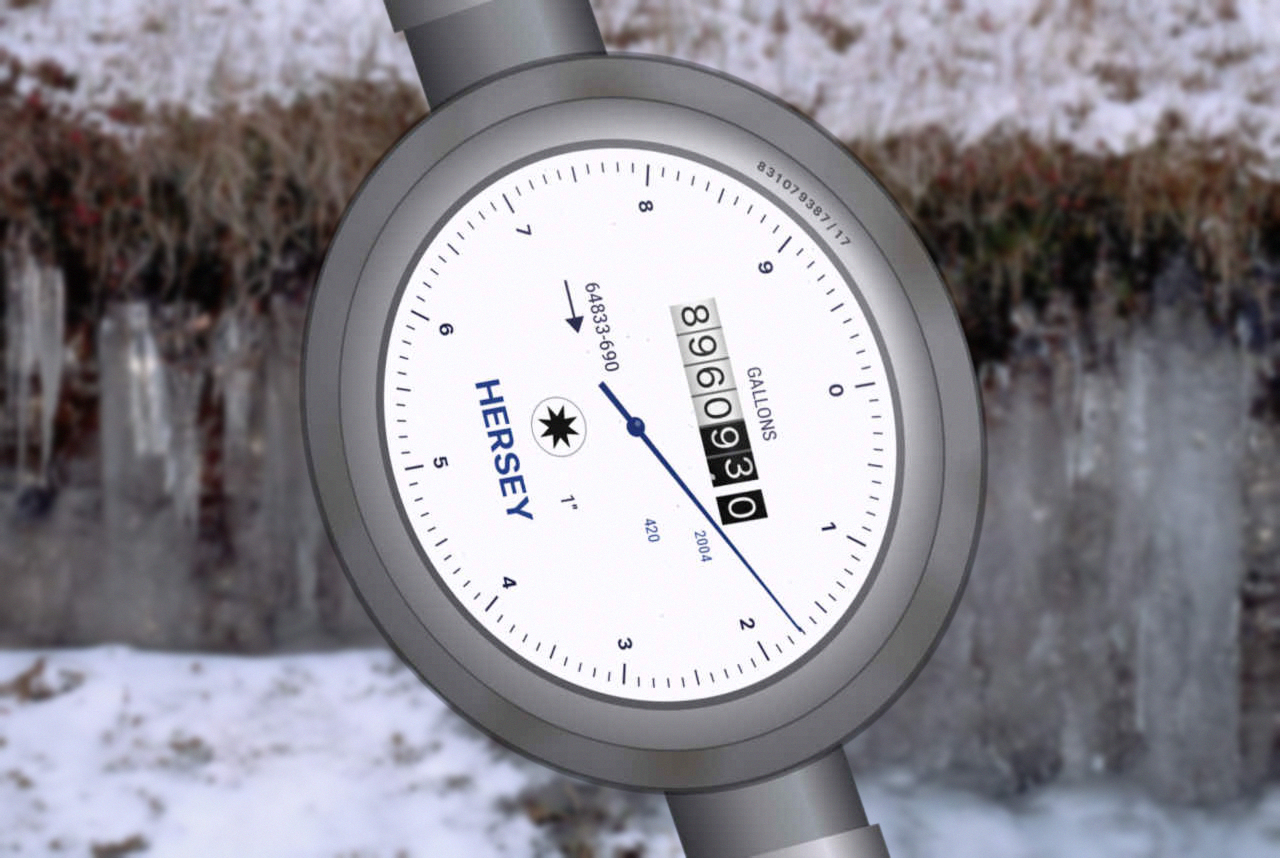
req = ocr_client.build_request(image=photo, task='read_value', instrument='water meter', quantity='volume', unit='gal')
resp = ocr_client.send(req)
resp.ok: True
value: 8960931.7 gal
